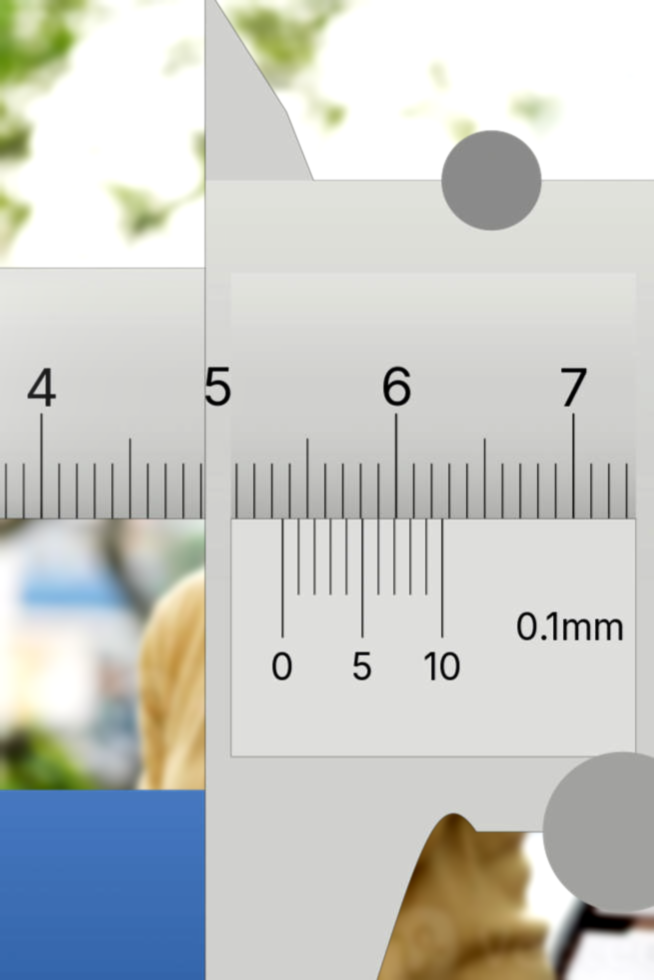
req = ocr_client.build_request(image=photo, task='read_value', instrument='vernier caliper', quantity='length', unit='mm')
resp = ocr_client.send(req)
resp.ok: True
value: 53.6 mm
